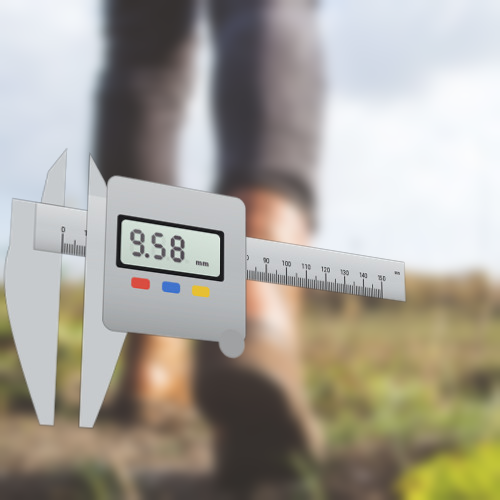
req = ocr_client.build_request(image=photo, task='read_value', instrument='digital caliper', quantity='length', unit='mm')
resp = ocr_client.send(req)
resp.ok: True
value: 9.58 mm
